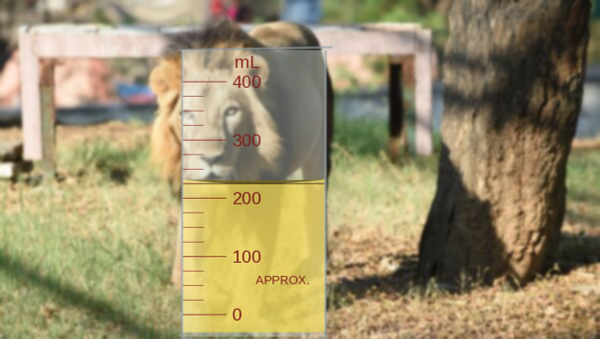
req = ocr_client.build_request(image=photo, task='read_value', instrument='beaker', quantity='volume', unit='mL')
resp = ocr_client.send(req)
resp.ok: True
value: 225 mL
